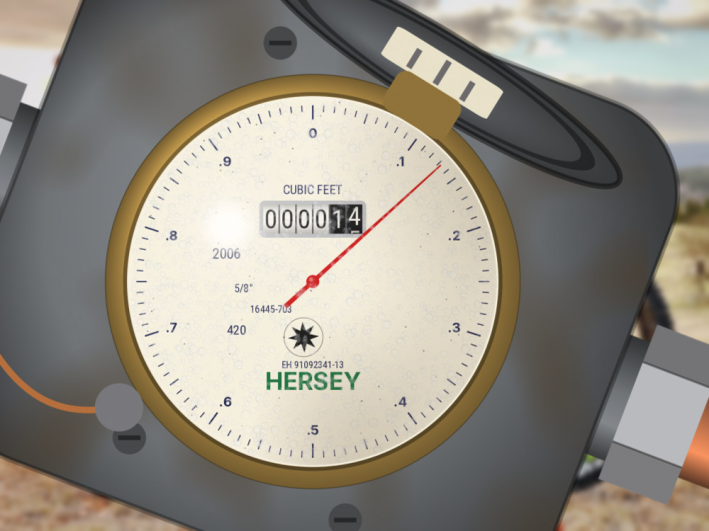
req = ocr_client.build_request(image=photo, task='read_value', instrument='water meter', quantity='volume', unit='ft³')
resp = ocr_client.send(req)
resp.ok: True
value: 14.13 ft³
